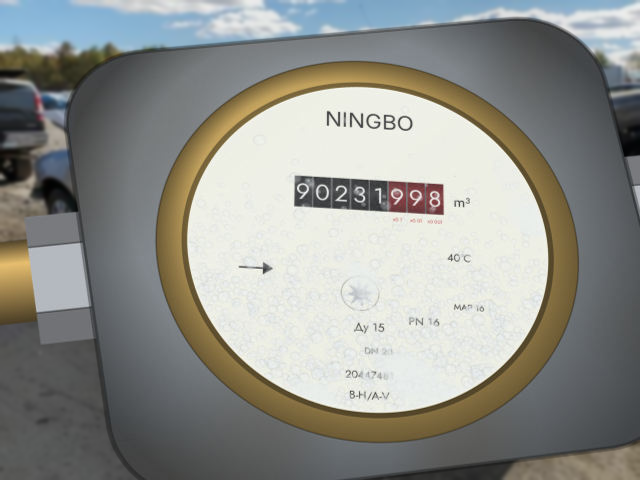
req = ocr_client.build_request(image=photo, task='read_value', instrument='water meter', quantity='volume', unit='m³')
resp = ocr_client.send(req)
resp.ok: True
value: 90231.998 m³
